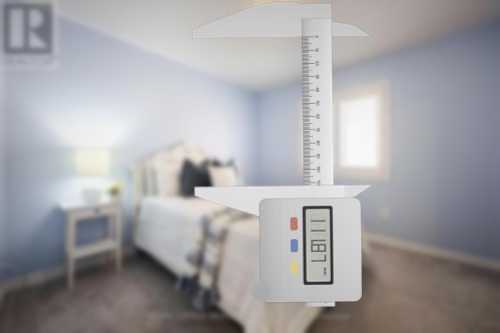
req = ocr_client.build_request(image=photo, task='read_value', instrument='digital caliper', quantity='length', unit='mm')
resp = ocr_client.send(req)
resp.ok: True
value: 111.87 mm
